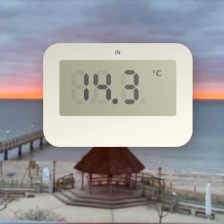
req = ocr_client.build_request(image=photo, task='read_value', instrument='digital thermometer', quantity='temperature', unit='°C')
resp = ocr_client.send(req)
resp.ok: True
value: 14.3 °C
